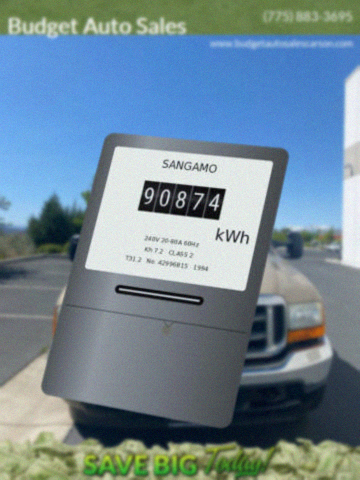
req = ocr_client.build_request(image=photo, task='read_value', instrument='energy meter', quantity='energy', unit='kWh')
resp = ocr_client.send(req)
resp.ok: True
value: 90874 kWh
